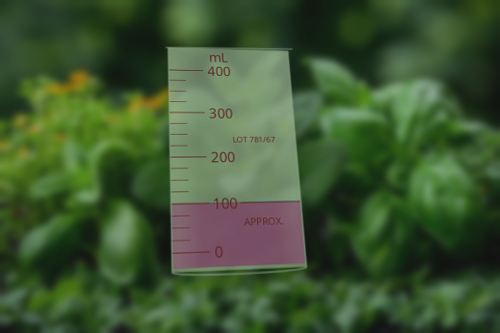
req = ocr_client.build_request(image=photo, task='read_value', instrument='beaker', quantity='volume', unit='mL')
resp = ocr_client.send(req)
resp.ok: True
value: 100 mL
